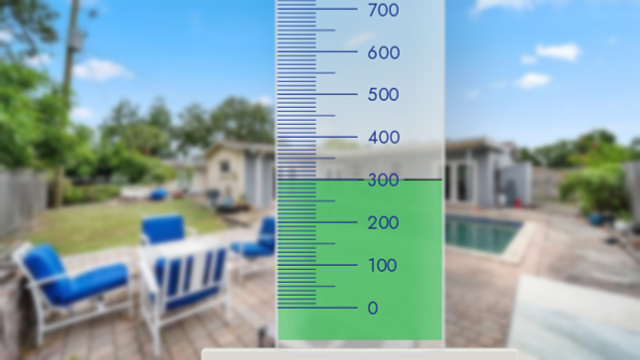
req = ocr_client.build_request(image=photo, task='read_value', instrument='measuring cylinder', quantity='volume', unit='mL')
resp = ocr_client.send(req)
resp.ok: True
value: 300 mL
